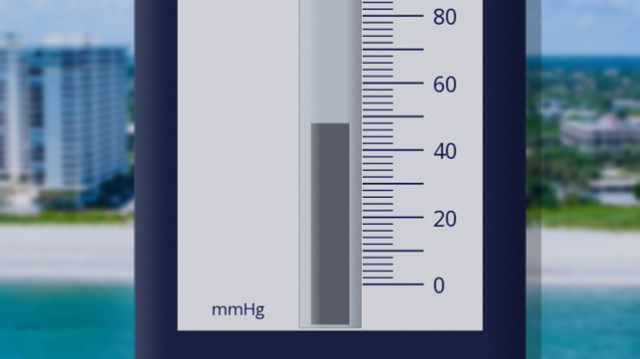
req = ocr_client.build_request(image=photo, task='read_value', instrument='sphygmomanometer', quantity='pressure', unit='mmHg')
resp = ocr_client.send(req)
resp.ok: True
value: 48 mmHg
